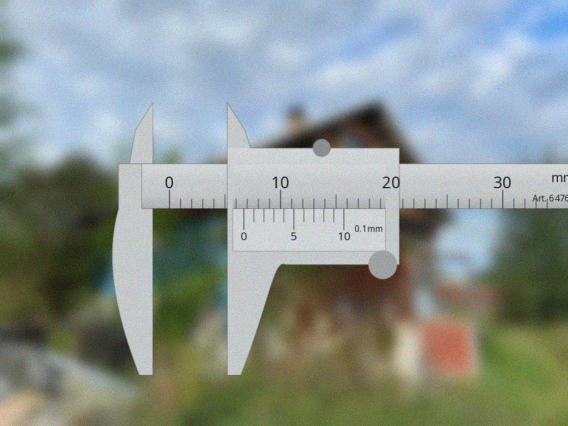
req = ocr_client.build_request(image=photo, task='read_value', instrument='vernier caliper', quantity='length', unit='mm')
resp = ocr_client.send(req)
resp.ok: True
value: 6.7 mm
